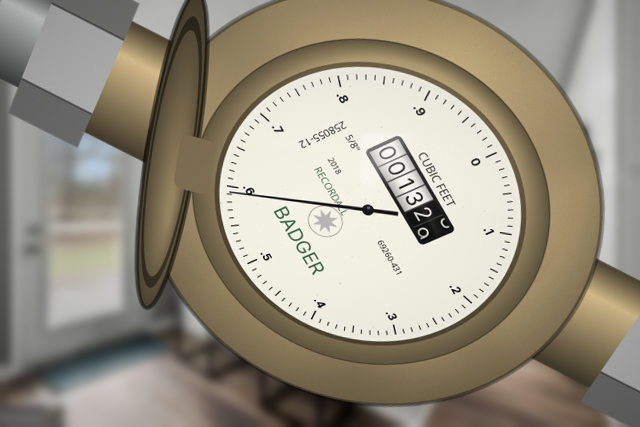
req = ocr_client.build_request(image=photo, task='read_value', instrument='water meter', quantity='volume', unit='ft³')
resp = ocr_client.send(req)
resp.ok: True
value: 1328.59 ft³
